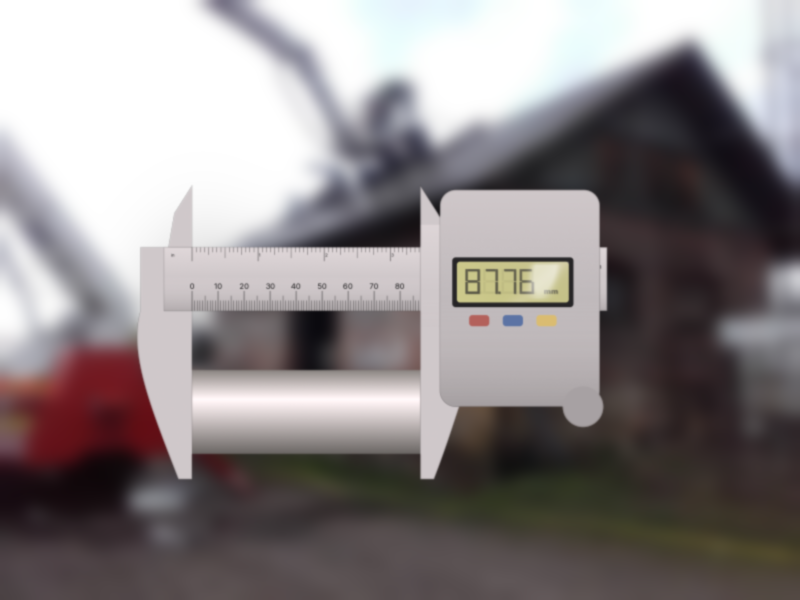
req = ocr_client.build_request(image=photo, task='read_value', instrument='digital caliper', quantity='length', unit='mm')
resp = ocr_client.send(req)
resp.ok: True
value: 87.76 mm
